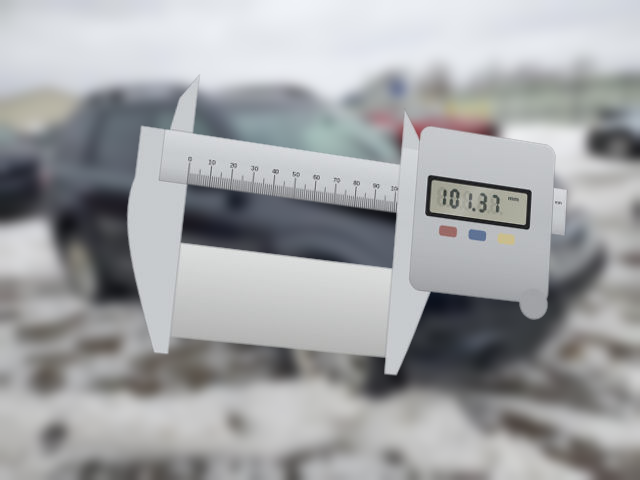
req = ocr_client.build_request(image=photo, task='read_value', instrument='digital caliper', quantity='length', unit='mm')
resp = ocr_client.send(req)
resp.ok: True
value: 101.37 mm
